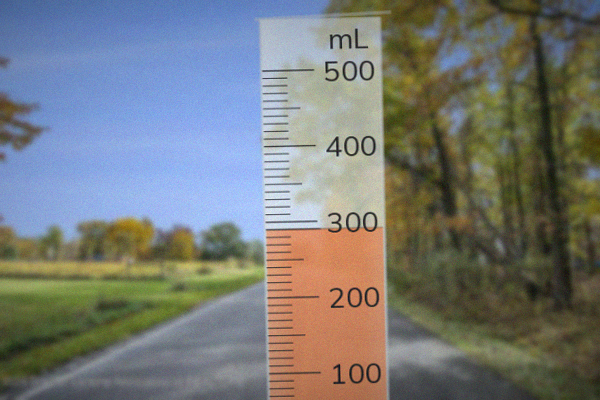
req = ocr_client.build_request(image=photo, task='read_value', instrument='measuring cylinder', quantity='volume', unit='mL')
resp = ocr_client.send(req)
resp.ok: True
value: 290 mL
